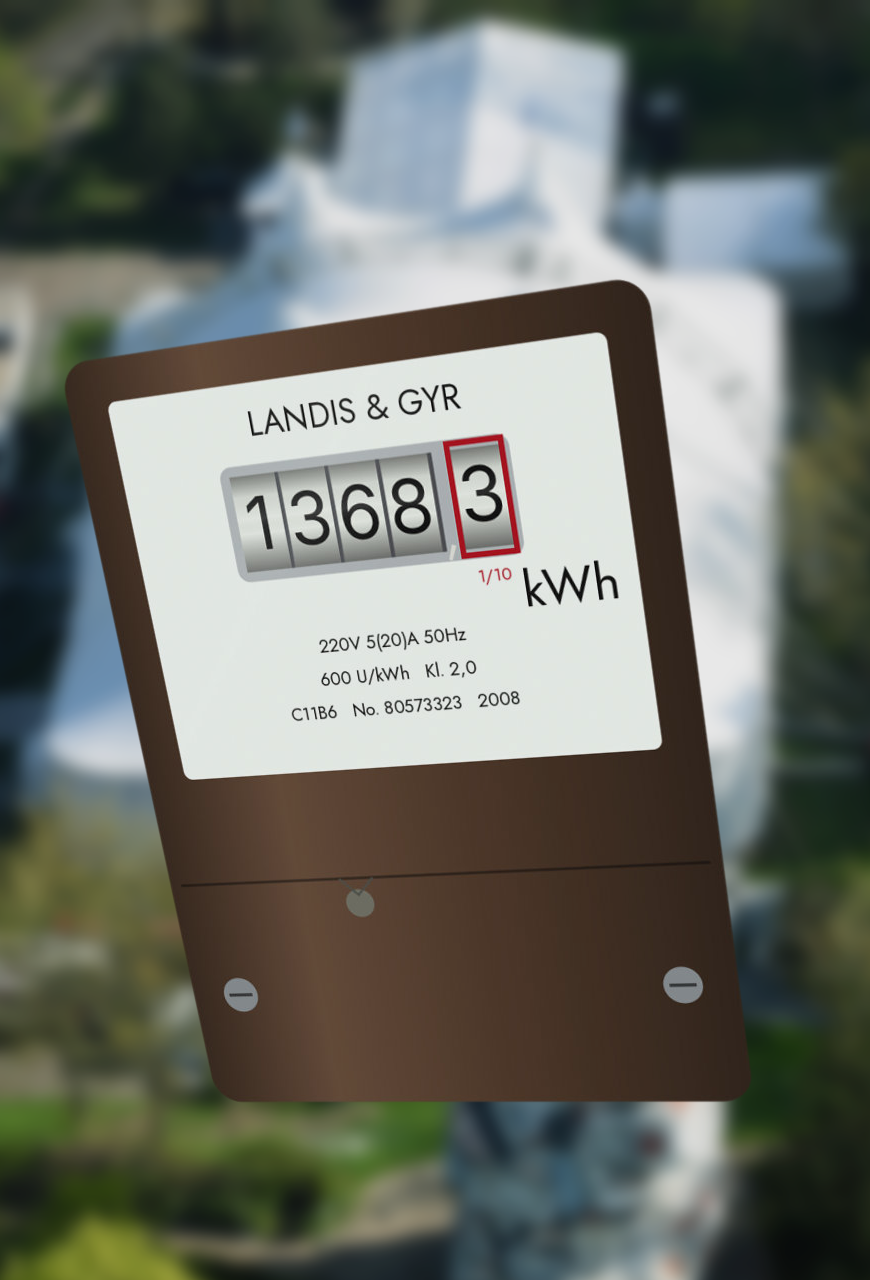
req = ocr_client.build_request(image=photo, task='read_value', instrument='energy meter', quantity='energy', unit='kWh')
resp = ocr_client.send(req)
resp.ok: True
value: 1368.3 kWh
